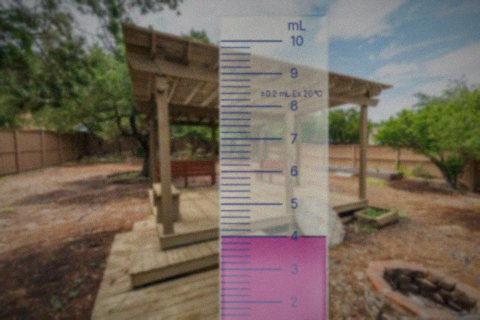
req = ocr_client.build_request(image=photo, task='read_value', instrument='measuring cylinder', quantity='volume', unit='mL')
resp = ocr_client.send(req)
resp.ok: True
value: 4 mL
